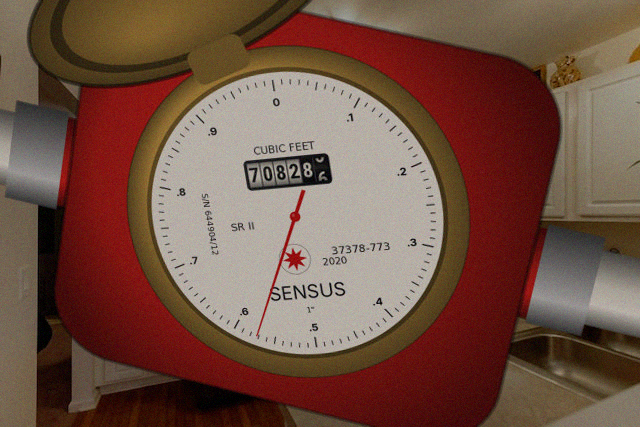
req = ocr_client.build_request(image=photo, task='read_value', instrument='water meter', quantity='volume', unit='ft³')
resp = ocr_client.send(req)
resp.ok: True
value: 708285.57 ft³
